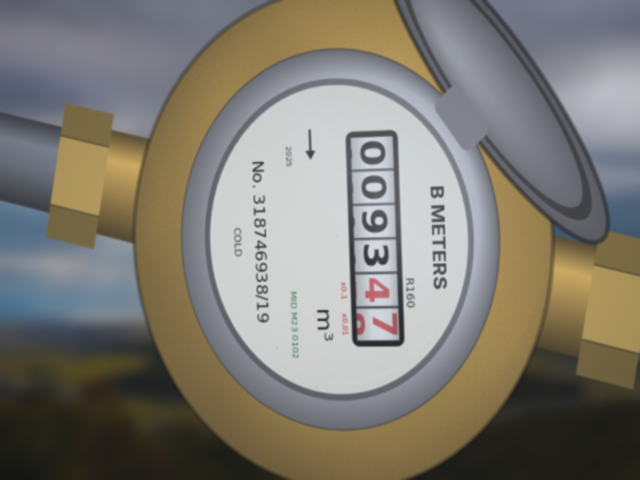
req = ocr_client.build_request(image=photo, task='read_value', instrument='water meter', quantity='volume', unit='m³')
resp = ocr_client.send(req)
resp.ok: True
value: 93.47 m³
